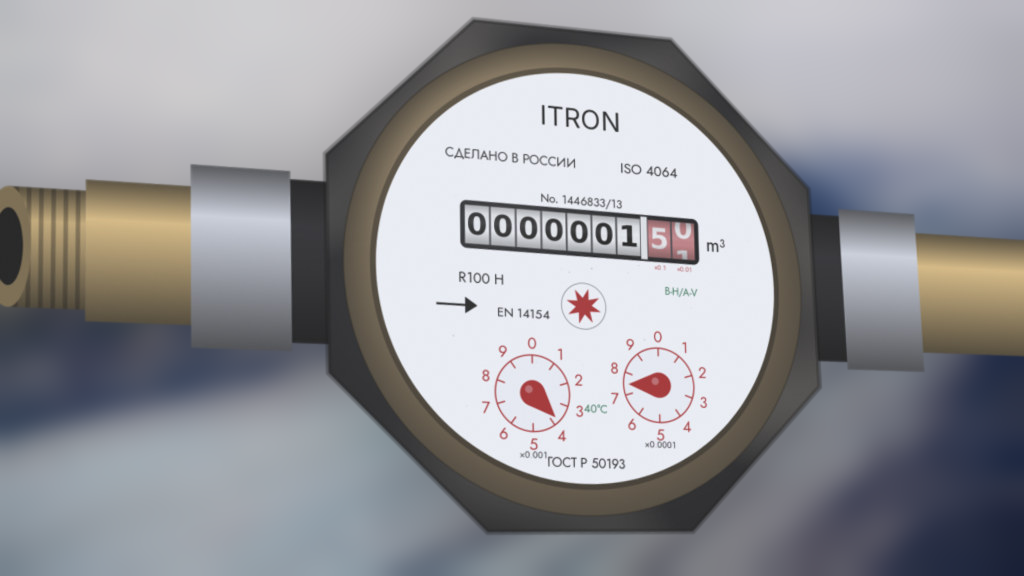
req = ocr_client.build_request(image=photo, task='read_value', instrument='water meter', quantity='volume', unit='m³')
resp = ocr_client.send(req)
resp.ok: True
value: 1.5037 m³
